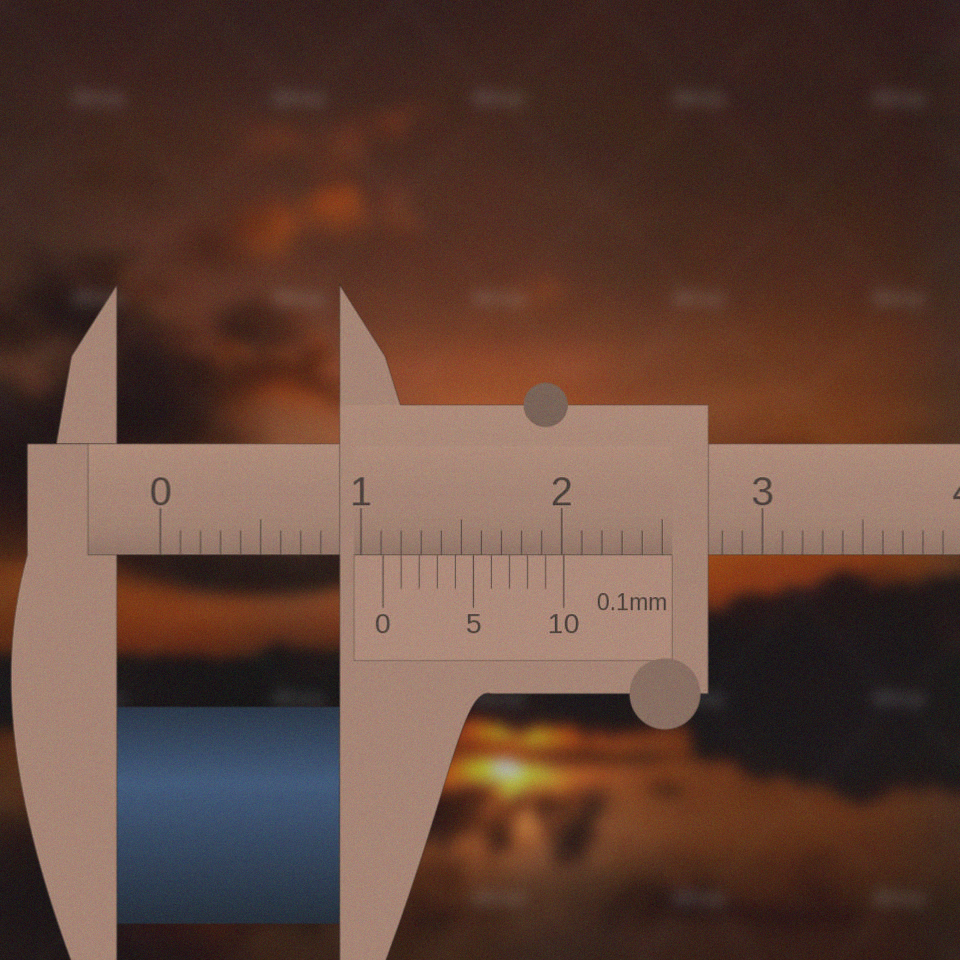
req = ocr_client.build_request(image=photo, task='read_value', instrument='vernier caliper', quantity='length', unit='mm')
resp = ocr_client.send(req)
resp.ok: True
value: 11.1 mm
